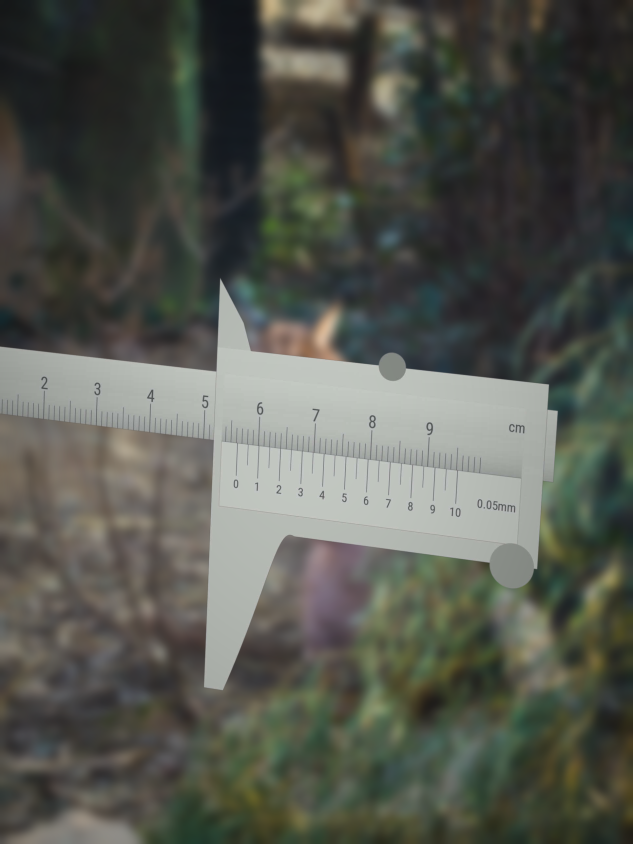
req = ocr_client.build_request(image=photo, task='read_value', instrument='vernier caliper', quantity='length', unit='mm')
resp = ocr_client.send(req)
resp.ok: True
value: 56.2 mm
